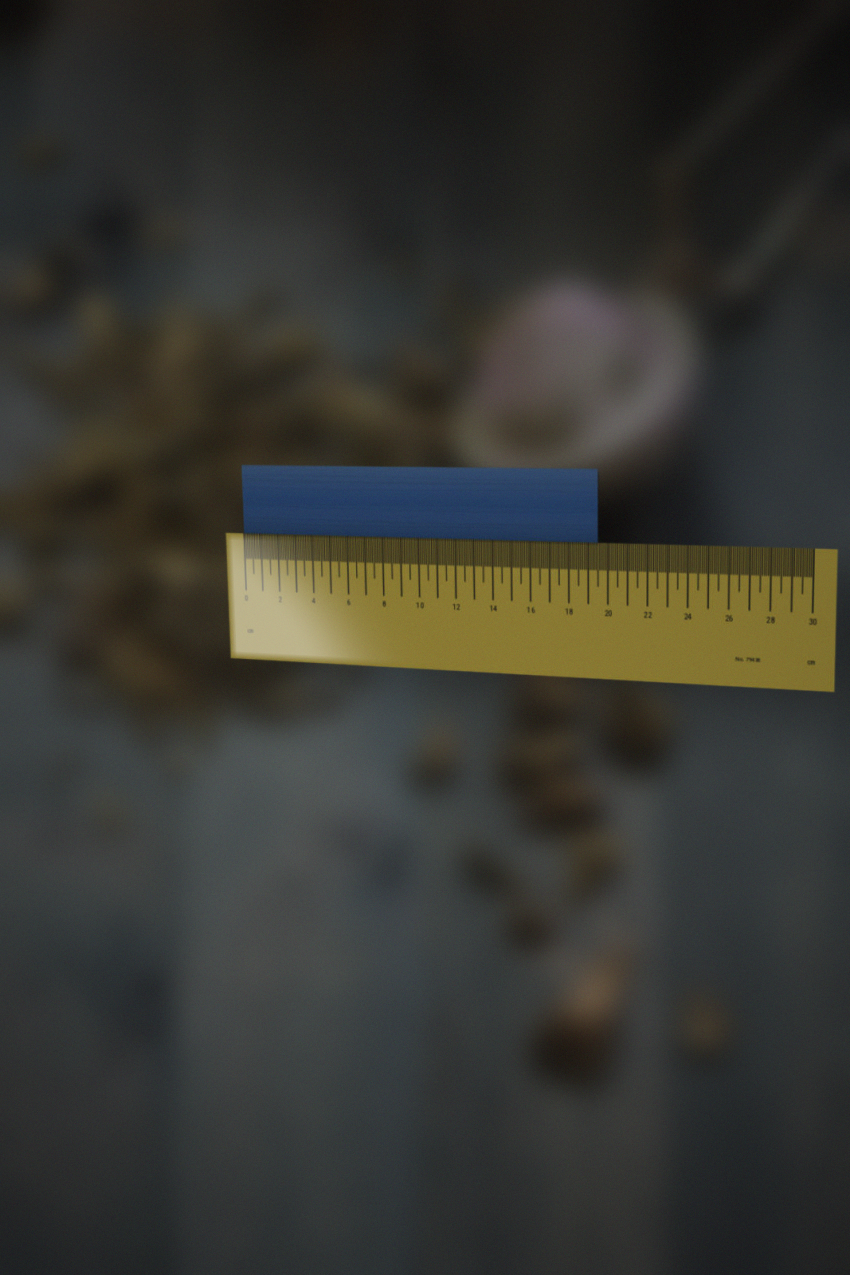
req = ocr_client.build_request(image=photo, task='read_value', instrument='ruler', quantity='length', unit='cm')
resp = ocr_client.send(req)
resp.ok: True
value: 19.5 cm
